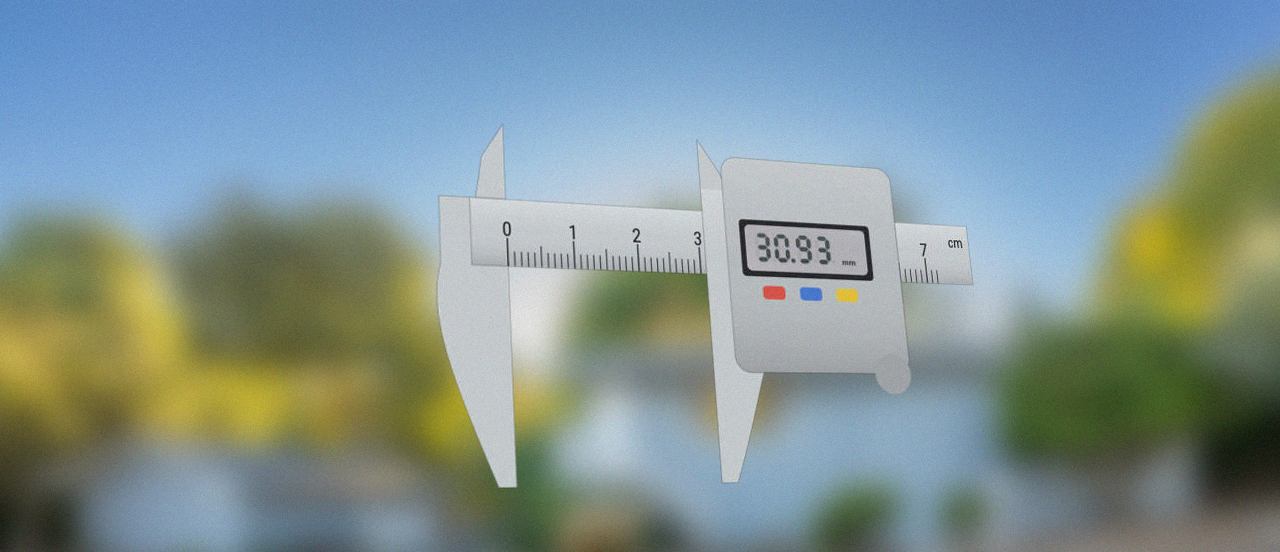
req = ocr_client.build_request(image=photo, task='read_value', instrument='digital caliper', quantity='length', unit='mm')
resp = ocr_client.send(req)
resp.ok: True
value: 30.93 mm
